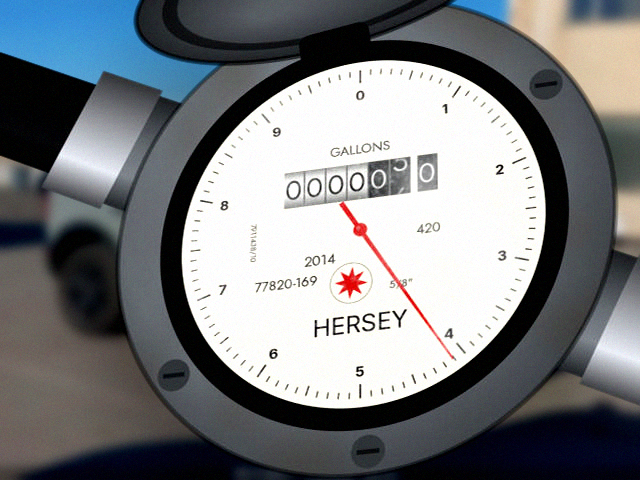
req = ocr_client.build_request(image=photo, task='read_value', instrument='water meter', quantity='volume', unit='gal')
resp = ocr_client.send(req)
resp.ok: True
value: 54.1 gal
